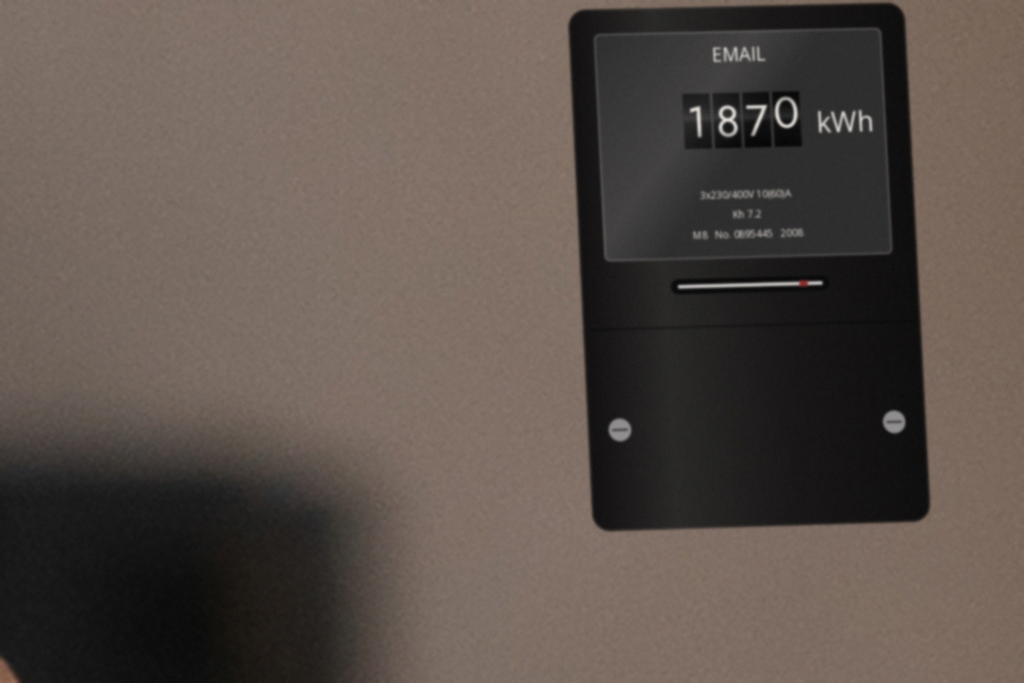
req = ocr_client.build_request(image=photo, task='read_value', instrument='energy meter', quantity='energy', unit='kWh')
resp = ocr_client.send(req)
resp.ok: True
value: 1870 kWh
